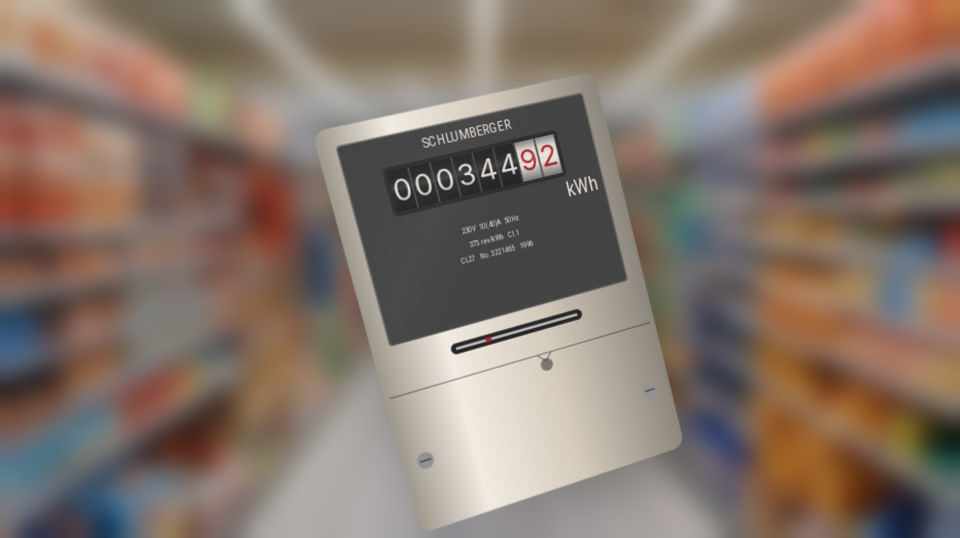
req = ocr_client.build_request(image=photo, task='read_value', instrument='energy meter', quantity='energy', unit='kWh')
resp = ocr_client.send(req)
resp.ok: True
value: 344.92 kWh
